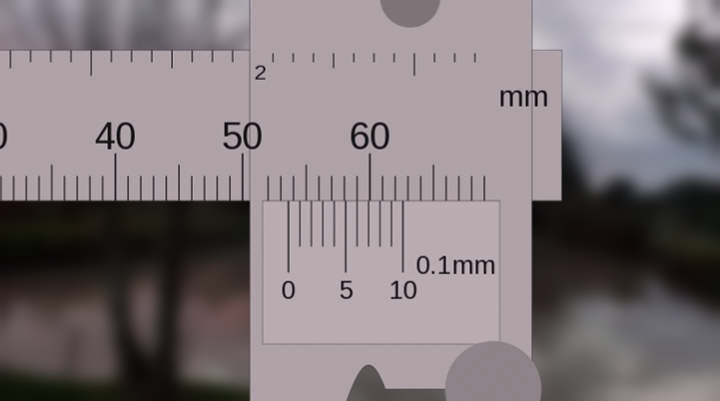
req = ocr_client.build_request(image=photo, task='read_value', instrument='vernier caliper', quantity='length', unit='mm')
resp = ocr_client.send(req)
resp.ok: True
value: 53.6 mm
